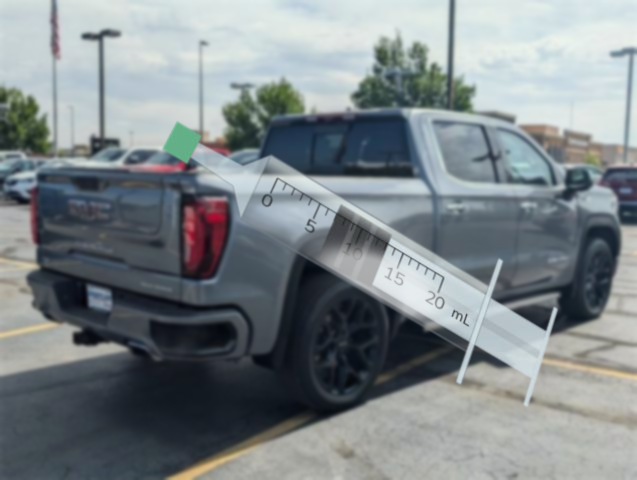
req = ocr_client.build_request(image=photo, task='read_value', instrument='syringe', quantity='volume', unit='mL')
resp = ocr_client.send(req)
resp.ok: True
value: 7 mL
